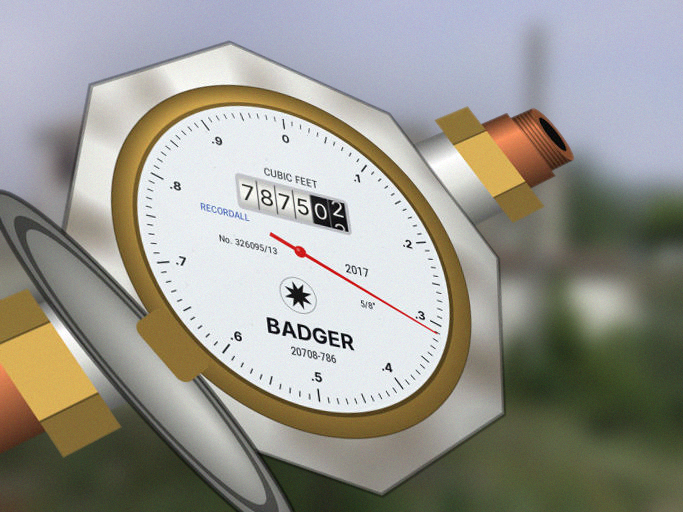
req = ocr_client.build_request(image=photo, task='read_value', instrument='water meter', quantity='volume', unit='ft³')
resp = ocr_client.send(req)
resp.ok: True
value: 787502.31 ft³
